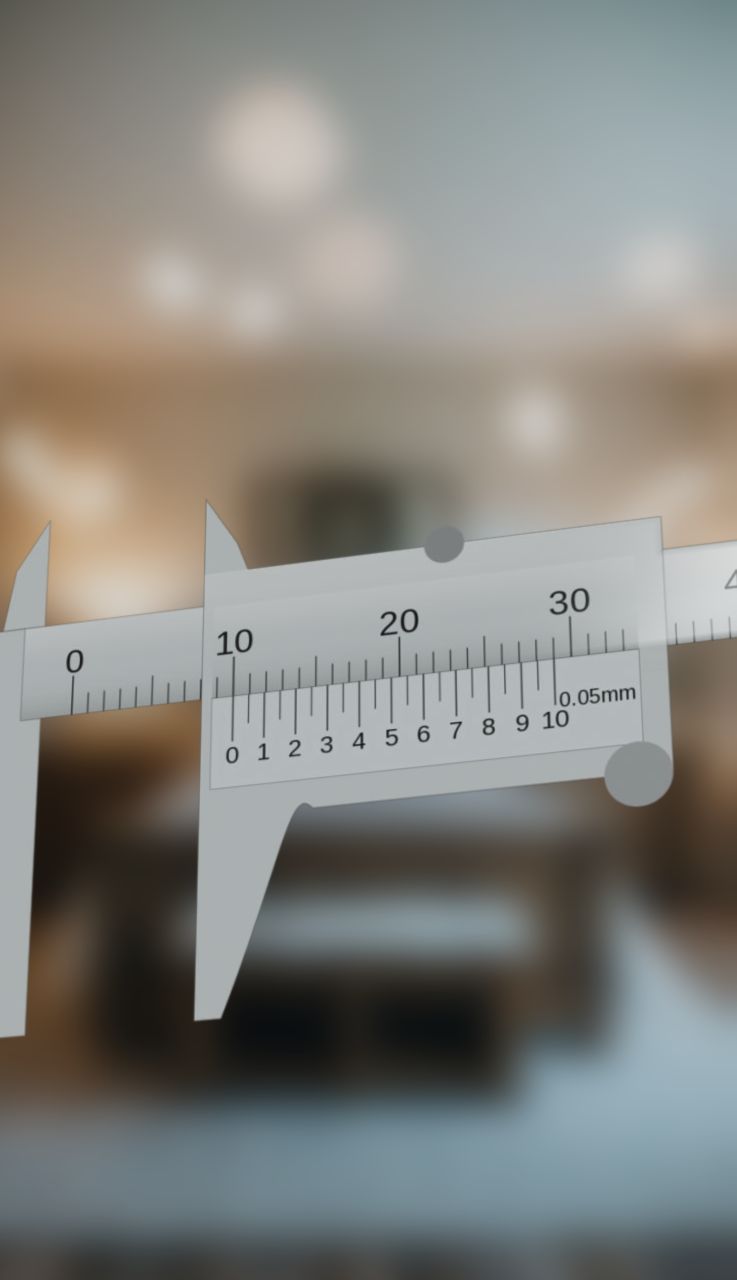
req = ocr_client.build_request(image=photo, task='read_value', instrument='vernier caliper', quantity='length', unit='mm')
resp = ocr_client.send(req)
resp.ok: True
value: 10.0 mm
